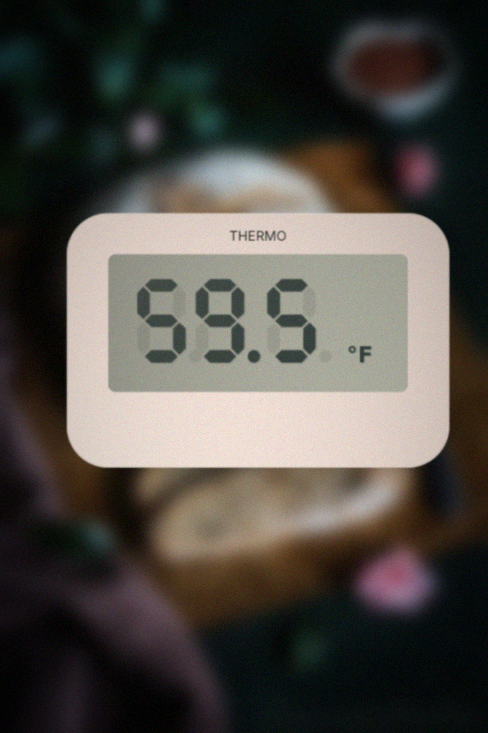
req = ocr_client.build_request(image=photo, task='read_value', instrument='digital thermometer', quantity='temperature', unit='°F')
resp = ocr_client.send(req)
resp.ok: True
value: 59.5 °F
